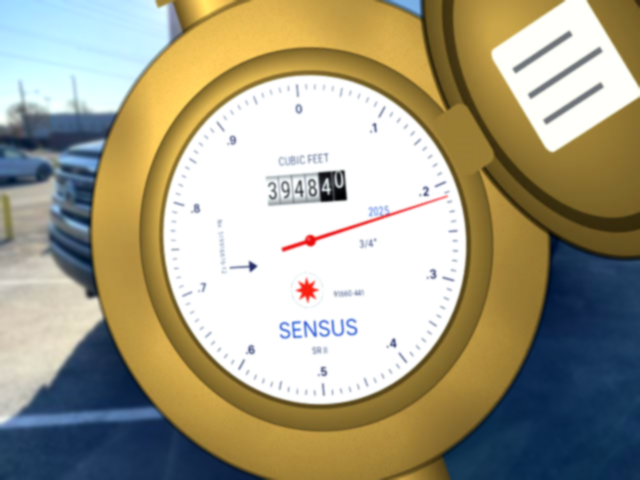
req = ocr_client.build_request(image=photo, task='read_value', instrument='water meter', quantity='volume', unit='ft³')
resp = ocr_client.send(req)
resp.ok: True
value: 394840.21 ft³
